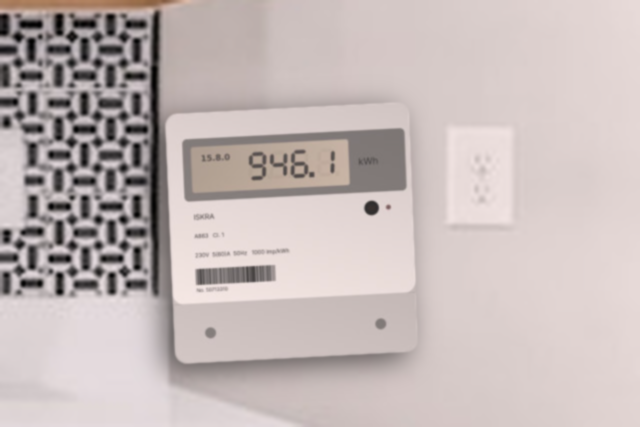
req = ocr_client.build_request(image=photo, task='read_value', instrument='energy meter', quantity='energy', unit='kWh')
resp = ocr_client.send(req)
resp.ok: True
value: 946.1 kWh
